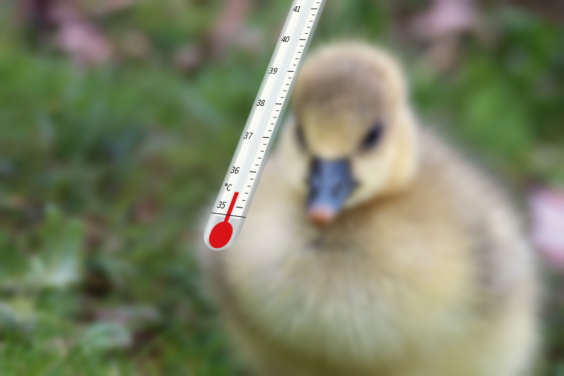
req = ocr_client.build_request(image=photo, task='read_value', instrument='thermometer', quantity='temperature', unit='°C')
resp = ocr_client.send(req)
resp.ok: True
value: 35.4 °C
